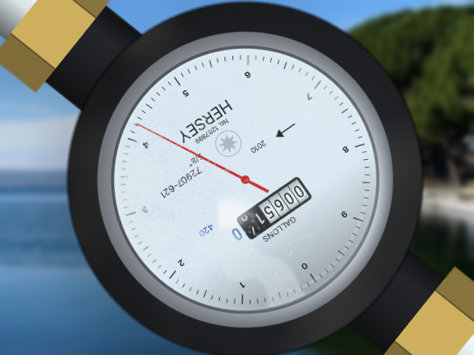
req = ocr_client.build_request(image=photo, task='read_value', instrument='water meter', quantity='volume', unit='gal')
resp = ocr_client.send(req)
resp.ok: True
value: 65174.2 gal
